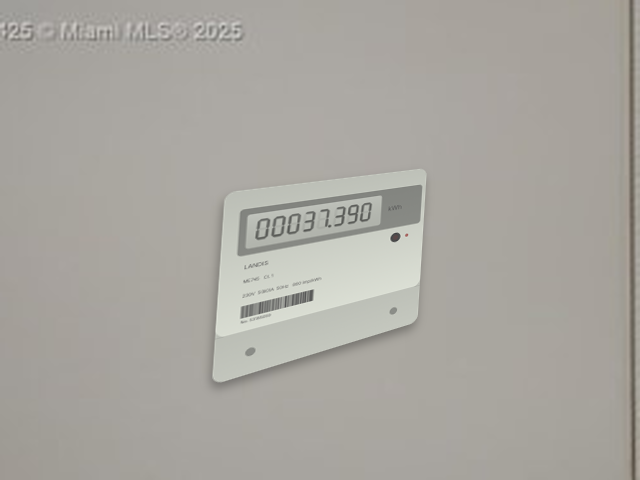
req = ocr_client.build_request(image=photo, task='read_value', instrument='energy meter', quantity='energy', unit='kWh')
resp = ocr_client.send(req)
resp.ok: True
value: 37.390 kWh
